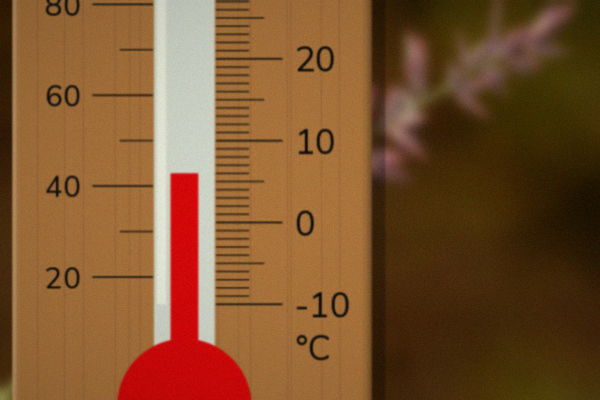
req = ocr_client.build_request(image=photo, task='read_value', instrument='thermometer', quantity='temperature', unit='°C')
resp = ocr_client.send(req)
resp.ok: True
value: 6 °C
